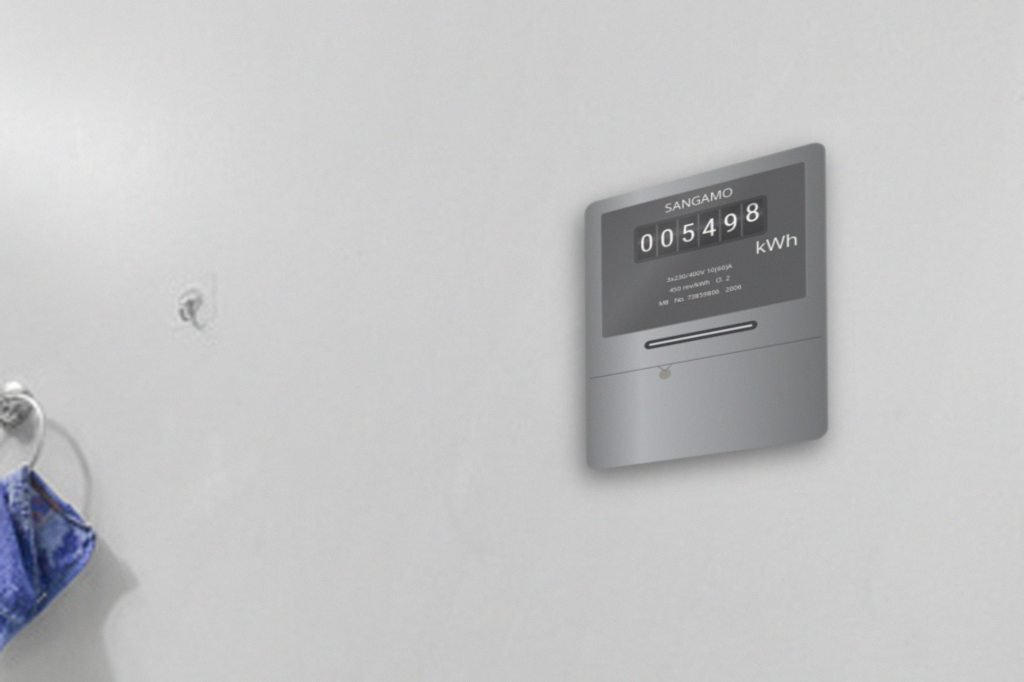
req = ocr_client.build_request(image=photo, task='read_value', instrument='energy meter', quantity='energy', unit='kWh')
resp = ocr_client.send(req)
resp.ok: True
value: 5498 kWh
